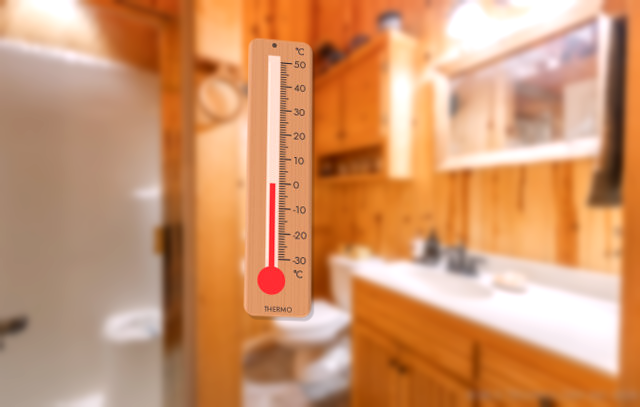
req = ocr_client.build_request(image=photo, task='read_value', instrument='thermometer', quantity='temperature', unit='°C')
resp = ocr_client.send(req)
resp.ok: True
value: 0 °C
